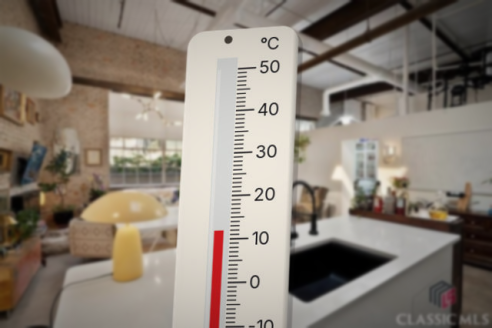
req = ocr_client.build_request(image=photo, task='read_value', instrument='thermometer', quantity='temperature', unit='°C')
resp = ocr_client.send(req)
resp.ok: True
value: 12 °C
